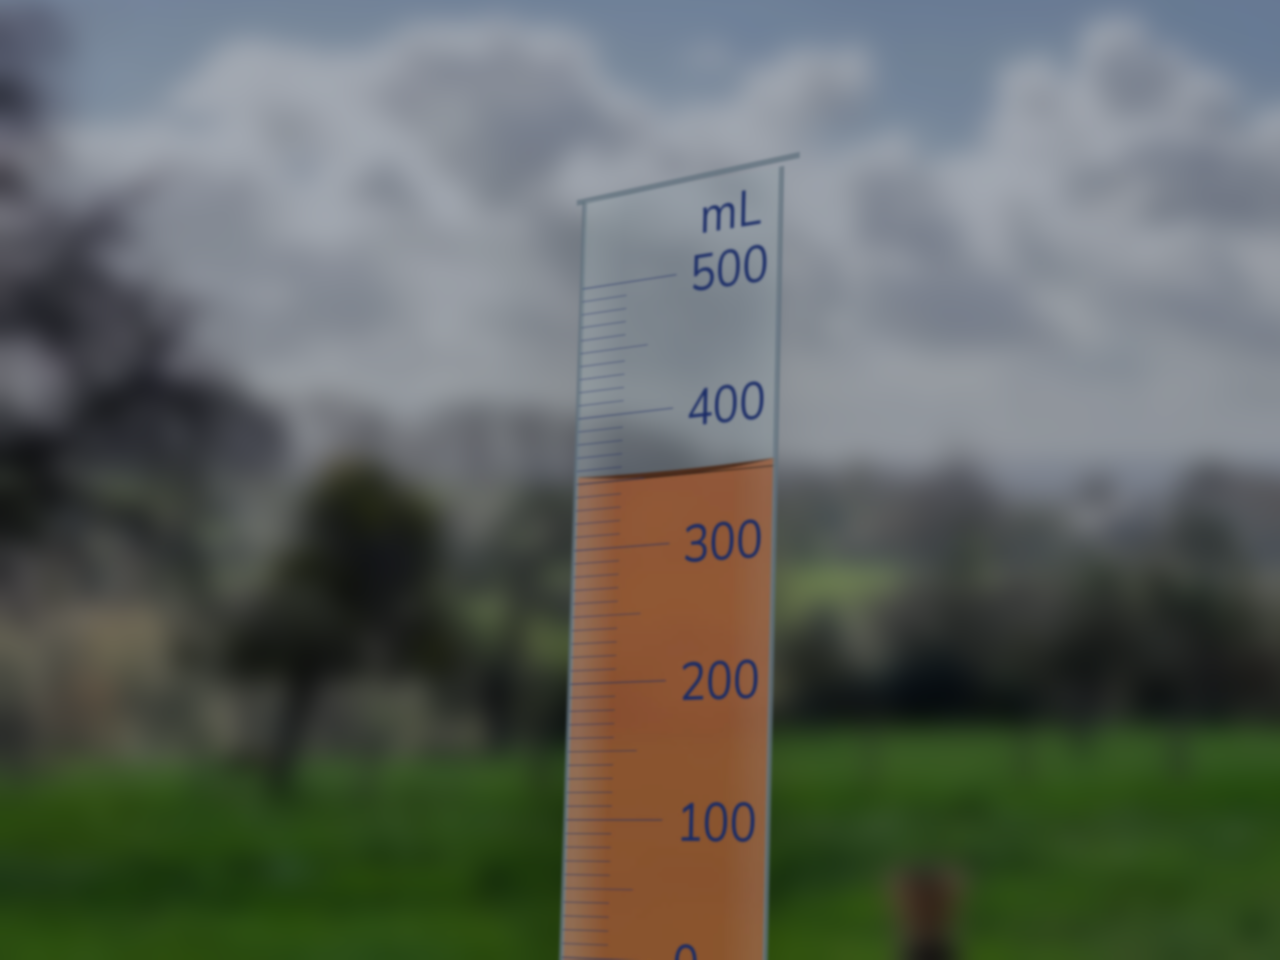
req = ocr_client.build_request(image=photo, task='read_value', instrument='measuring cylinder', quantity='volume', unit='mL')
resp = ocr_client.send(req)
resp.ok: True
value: 350 mL
